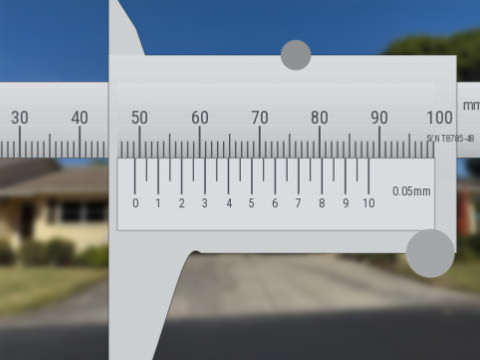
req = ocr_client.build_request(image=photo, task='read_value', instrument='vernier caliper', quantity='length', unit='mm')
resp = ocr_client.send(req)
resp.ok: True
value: 49.2 mm
